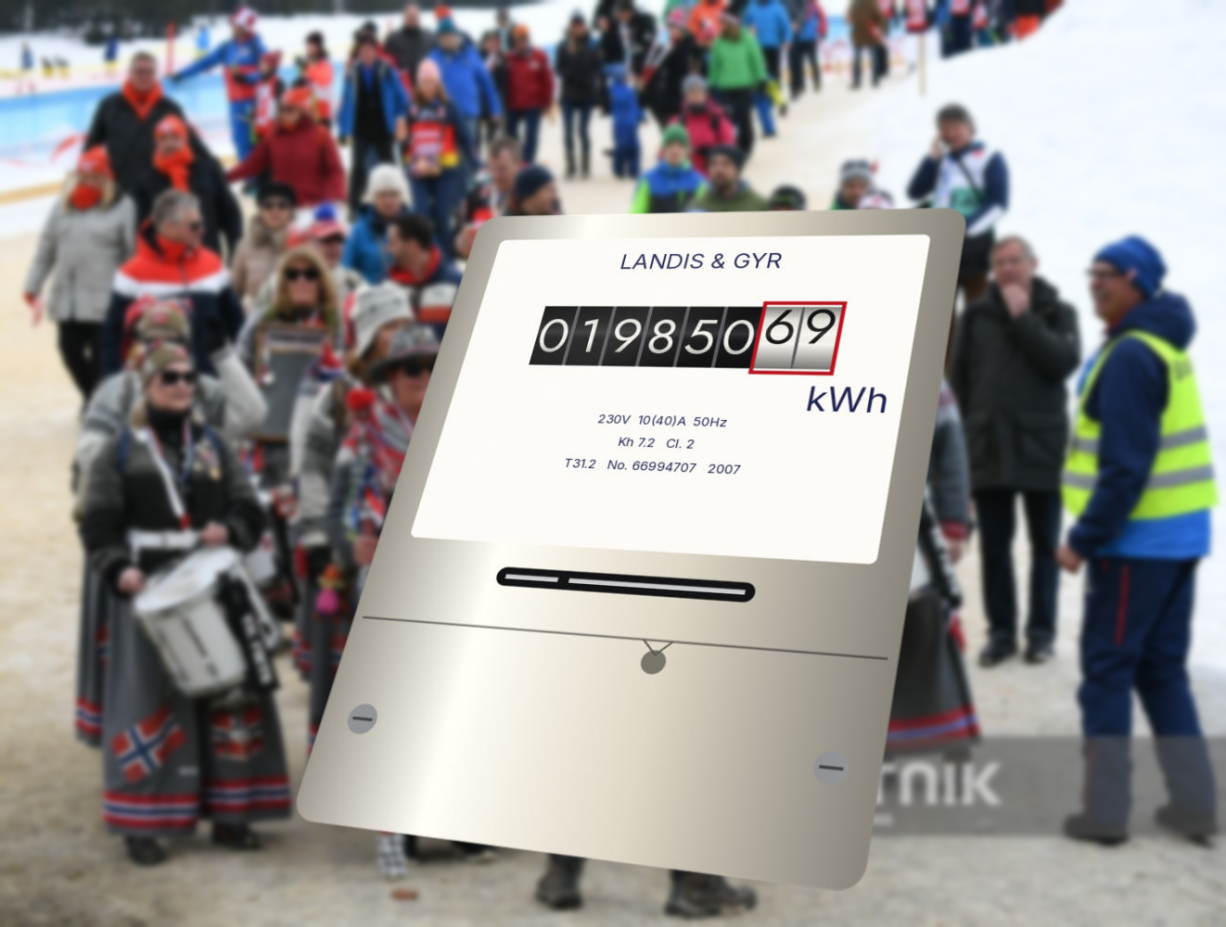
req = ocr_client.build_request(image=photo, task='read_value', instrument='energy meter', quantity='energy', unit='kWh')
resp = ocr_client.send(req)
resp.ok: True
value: 19850.69 kWh
